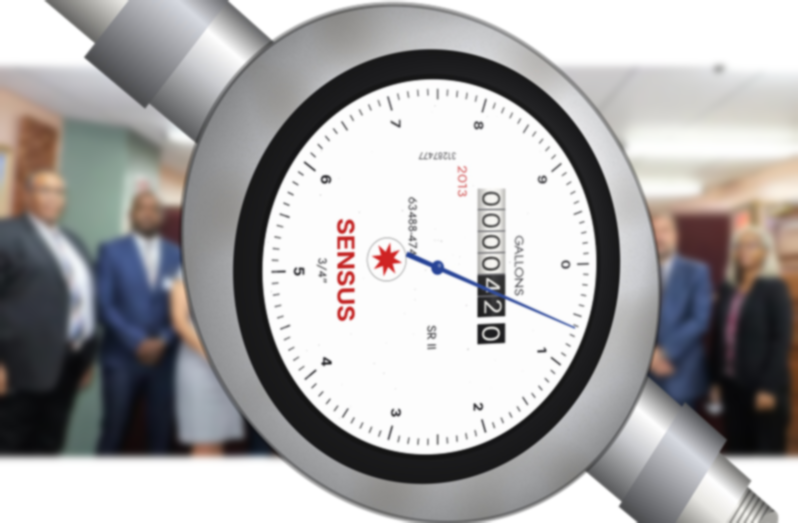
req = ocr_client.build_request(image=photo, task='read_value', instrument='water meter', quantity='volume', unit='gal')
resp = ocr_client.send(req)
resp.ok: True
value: 420.6 gal
